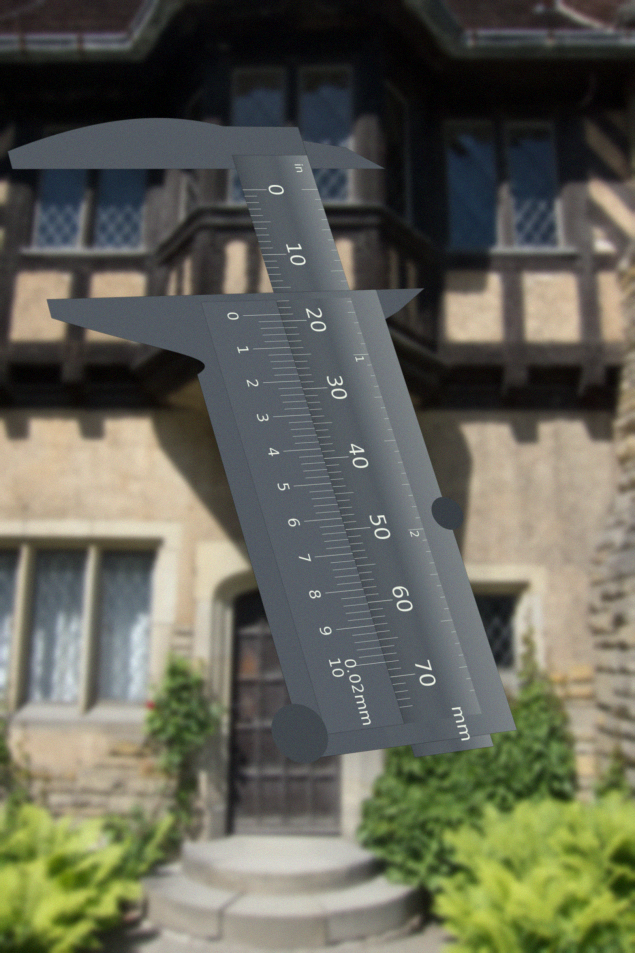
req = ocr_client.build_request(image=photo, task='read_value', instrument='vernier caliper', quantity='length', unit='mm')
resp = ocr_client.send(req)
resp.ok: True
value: 19.0 mm
